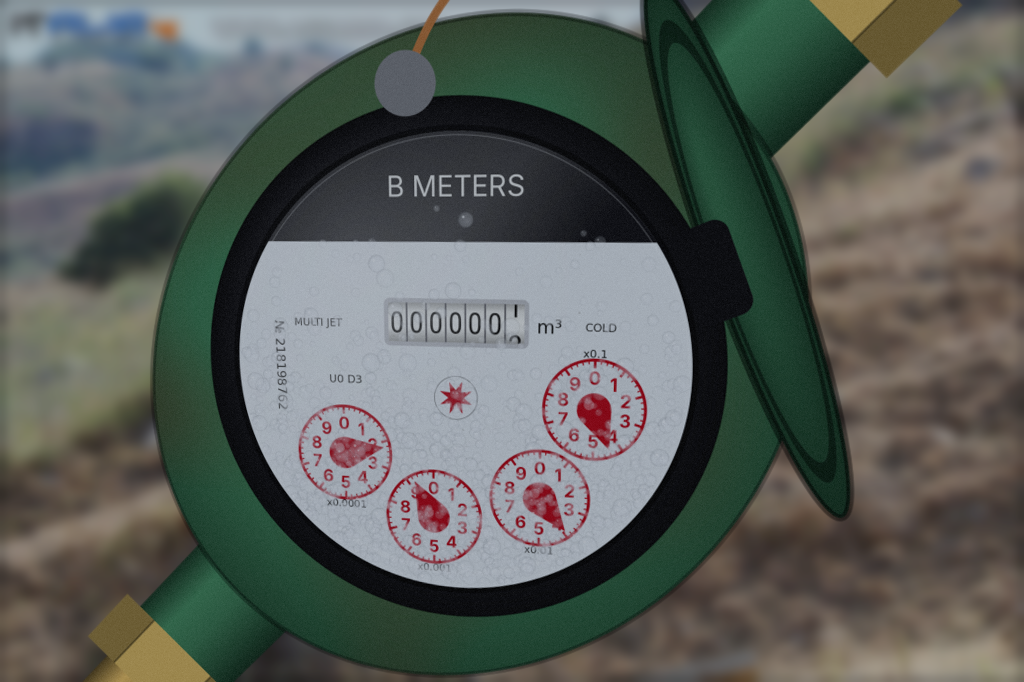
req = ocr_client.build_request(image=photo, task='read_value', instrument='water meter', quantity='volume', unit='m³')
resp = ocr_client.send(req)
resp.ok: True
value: 1.4392 m³
